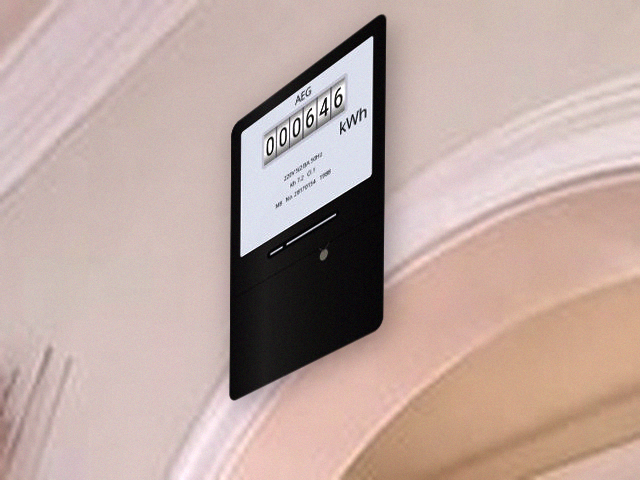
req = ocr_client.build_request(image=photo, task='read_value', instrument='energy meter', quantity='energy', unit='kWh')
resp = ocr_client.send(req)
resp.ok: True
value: 646 kWh
